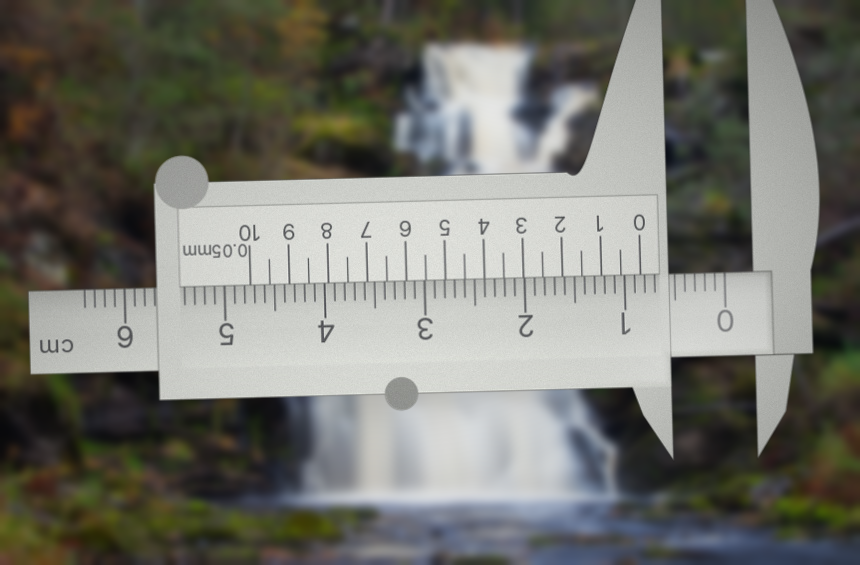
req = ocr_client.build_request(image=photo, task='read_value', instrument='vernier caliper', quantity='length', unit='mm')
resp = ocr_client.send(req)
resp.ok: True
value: 8.4 mm
